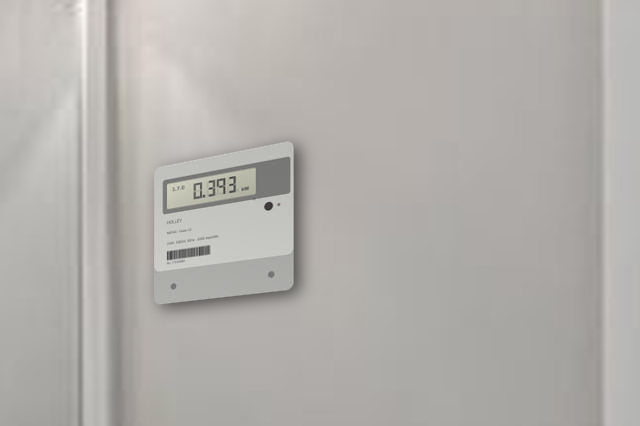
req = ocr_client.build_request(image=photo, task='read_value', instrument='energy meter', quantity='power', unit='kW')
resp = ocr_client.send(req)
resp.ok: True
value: 0.393 kW
